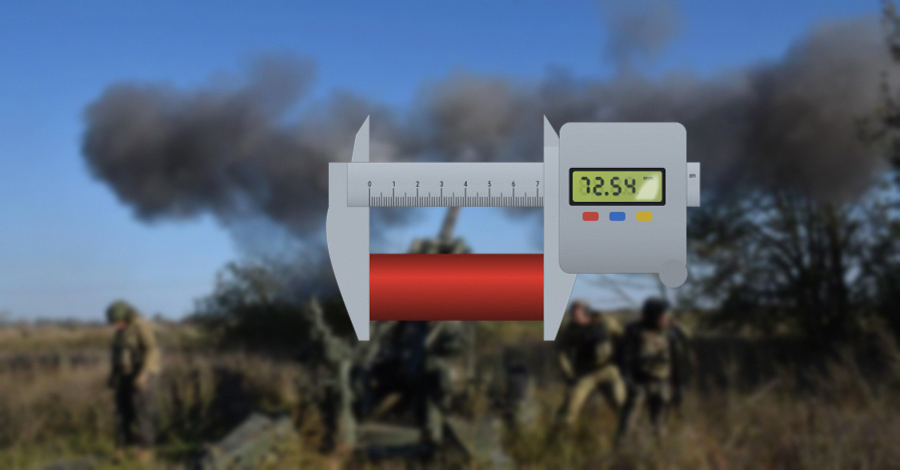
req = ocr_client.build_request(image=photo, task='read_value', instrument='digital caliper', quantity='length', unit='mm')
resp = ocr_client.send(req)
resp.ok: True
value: 72.54 mm
